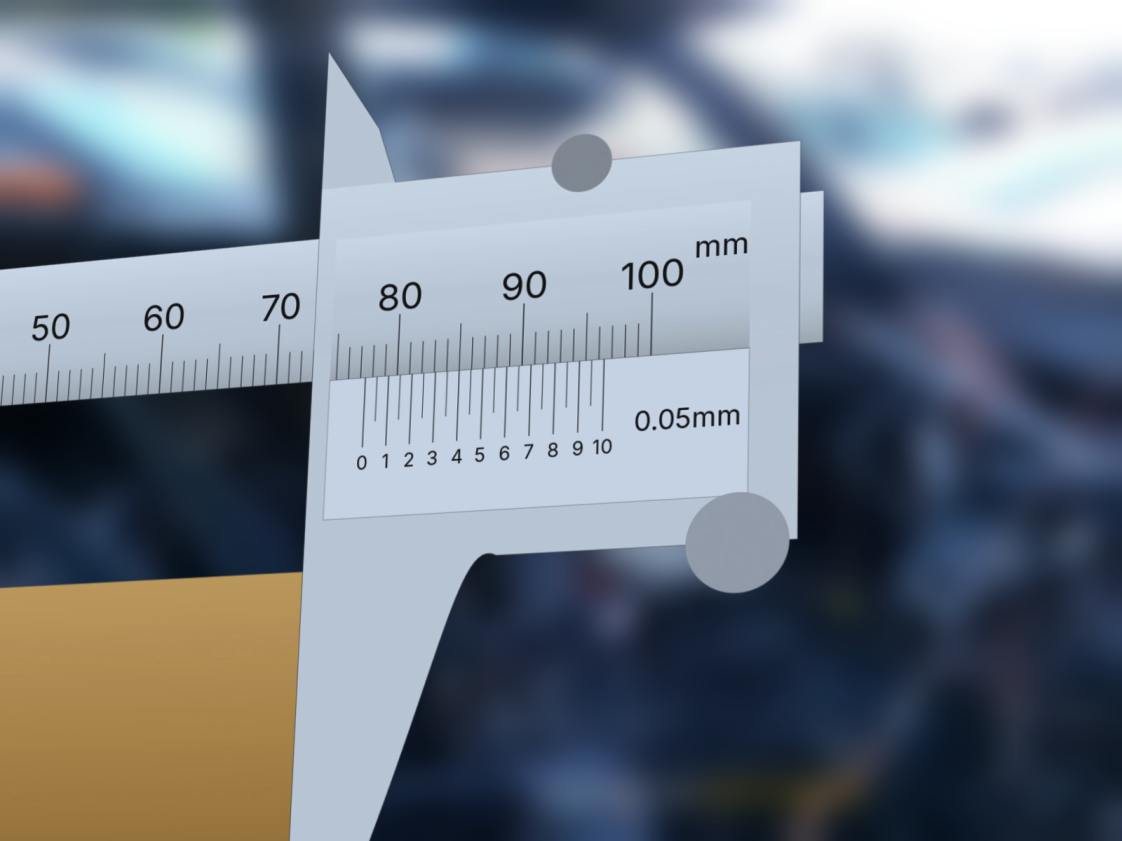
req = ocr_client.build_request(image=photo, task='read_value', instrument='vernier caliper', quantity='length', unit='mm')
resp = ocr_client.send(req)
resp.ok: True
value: 77.4 mm
